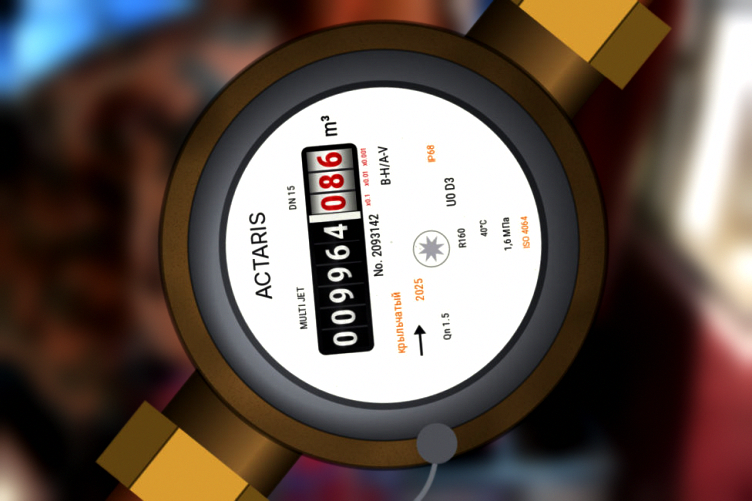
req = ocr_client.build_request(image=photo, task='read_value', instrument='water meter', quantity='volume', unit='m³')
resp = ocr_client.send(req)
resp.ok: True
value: 9964.086 m³
